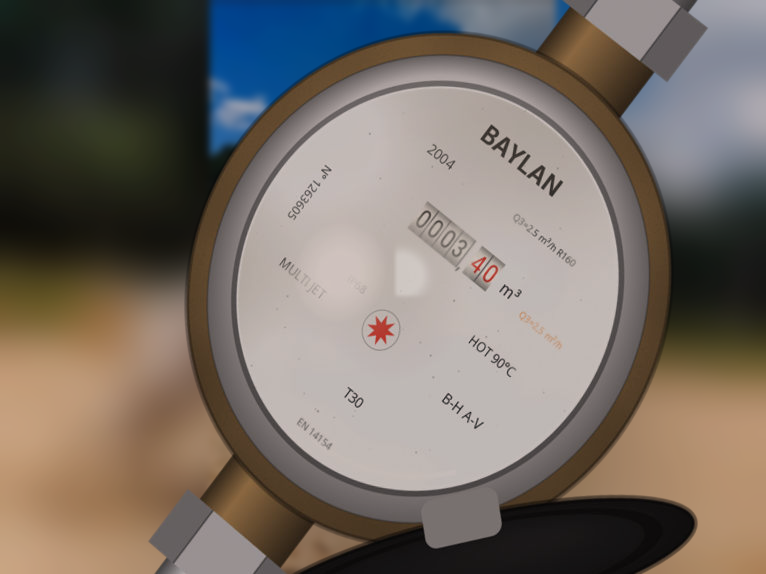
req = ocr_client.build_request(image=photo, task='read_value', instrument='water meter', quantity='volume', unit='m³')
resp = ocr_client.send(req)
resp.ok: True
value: 3.40 m³
